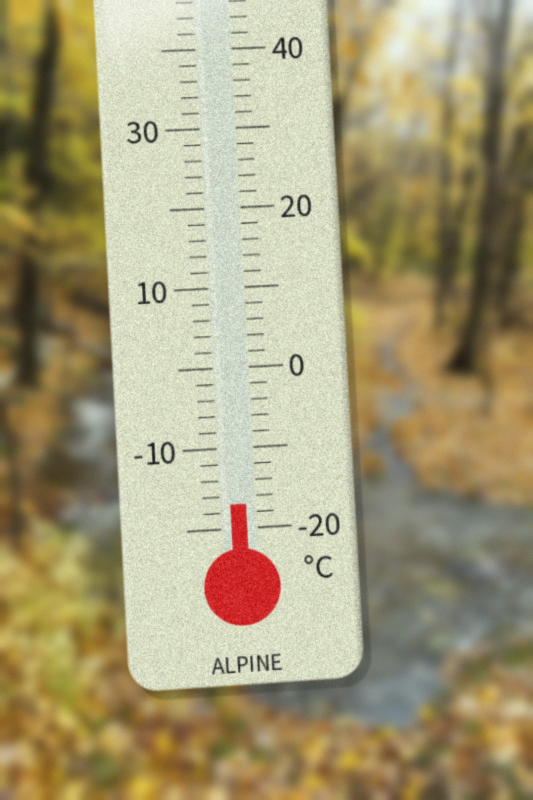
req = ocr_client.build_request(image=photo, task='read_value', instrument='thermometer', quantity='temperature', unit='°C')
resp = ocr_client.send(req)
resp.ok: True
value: -17 °C
